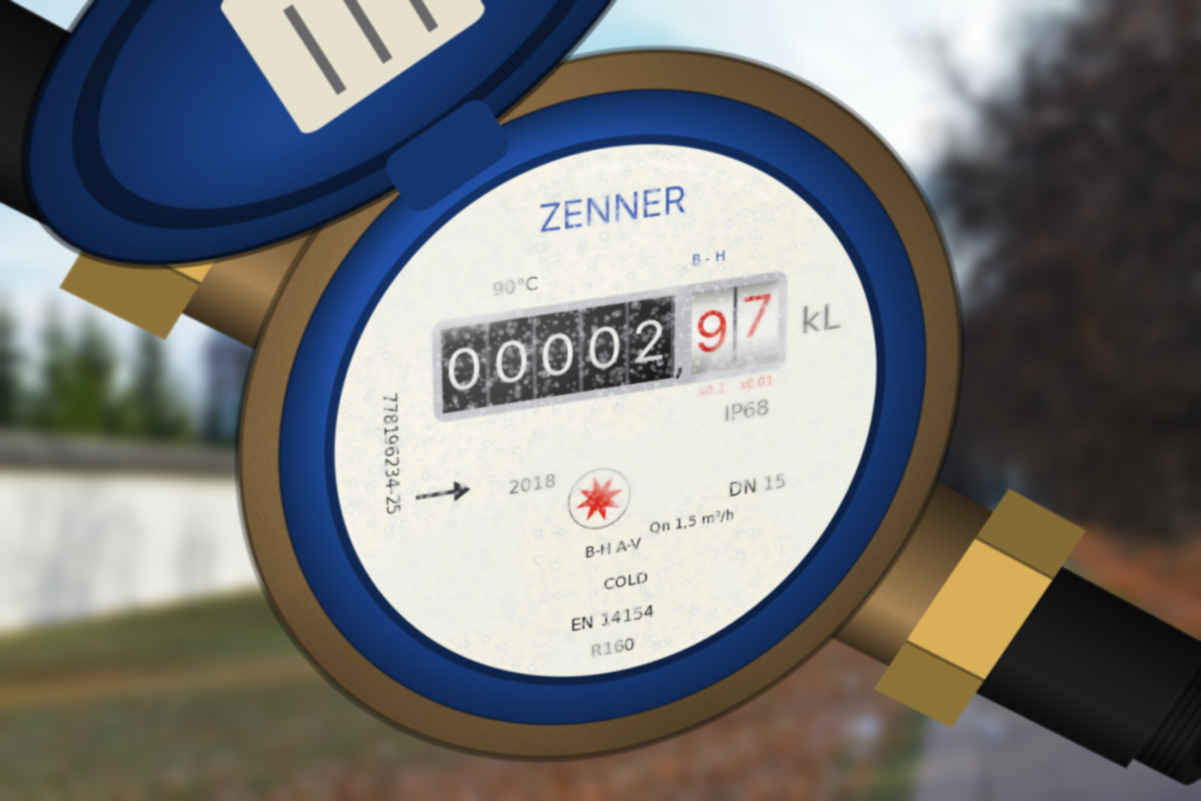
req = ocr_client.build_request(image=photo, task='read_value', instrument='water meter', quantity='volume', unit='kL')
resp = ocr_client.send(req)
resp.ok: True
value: 2.97 kL
